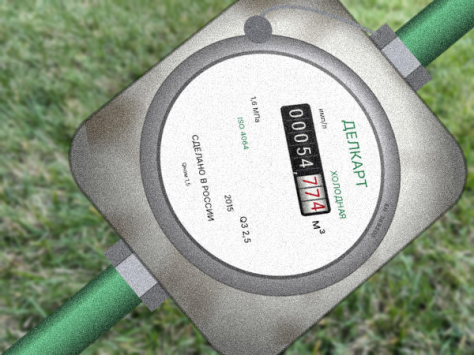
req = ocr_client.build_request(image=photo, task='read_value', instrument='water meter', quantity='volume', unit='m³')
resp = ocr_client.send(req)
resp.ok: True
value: 54.774 m³
